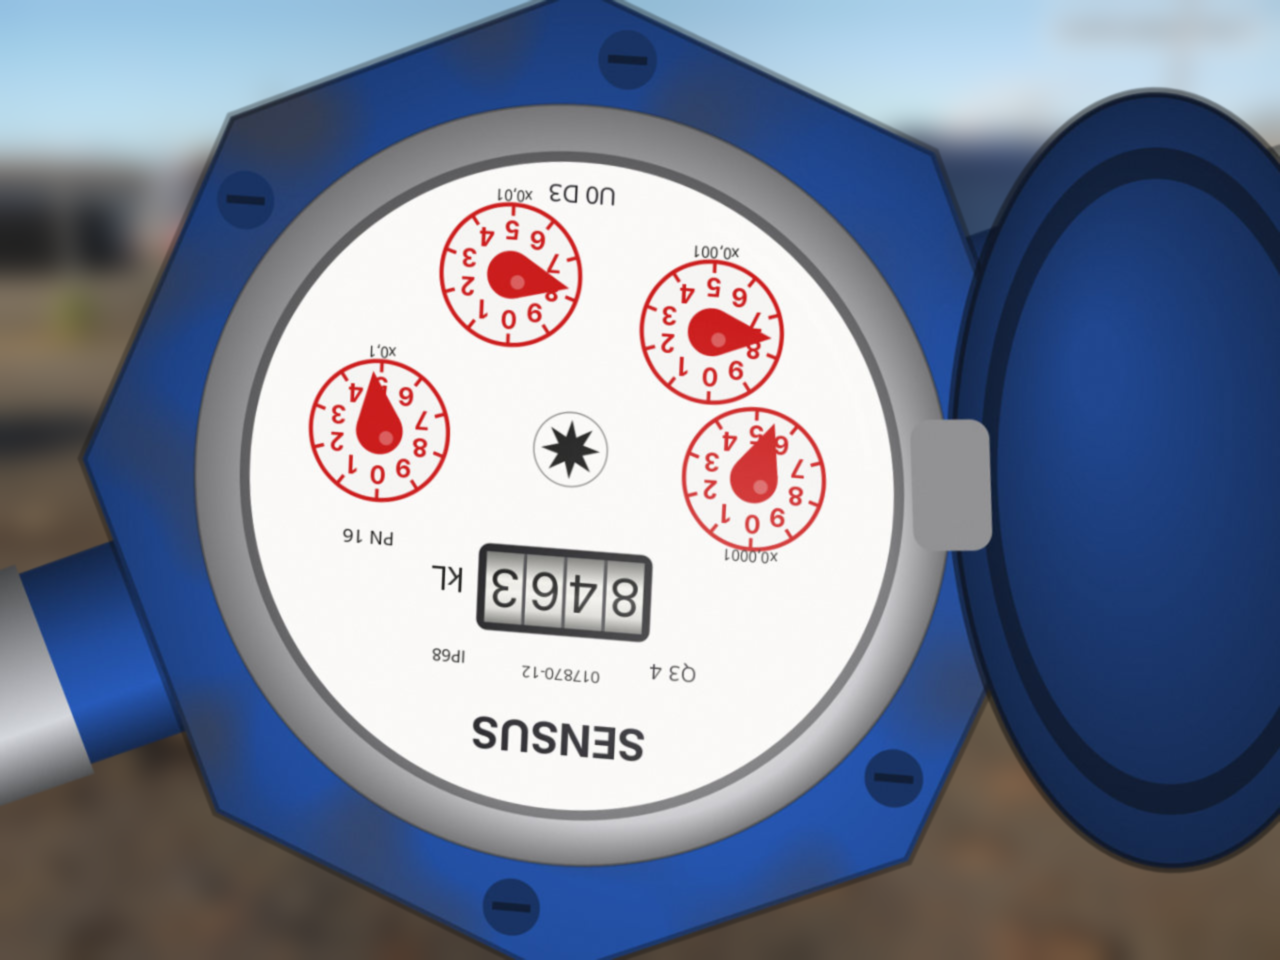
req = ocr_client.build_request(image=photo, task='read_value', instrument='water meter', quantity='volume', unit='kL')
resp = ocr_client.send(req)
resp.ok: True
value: 8463.4775 kL
